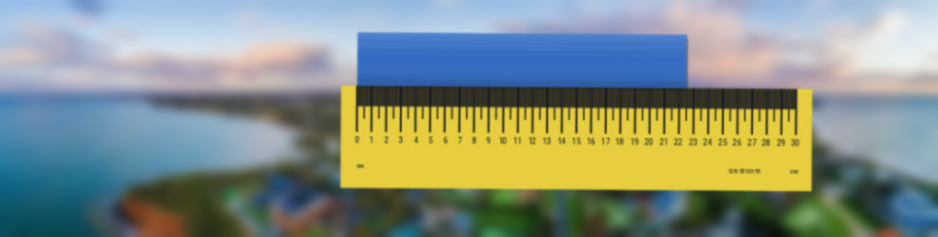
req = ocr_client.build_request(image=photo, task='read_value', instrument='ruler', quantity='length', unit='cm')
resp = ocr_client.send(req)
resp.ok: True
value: 22.5 cm
